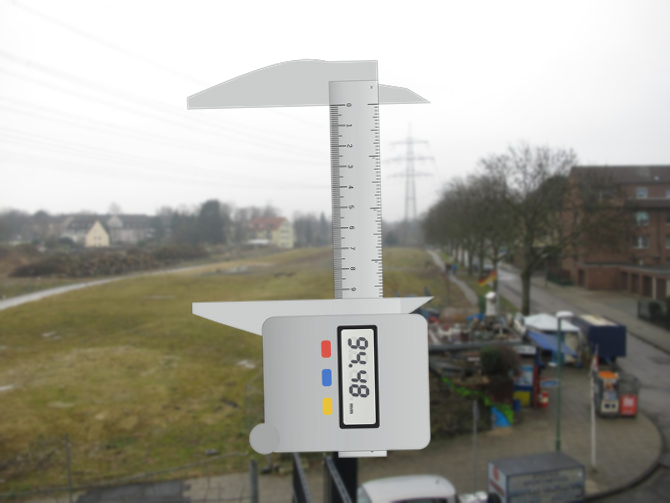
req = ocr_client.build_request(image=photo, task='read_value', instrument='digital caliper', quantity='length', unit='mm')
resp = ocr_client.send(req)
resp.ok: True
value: 94.48 mm
